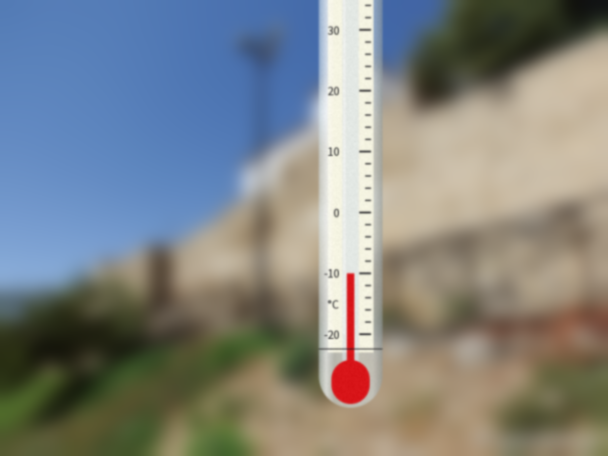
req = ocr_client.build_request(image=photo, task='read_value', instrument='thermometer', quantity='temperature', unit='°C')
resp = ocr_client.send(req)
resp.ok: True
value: -10 °C
